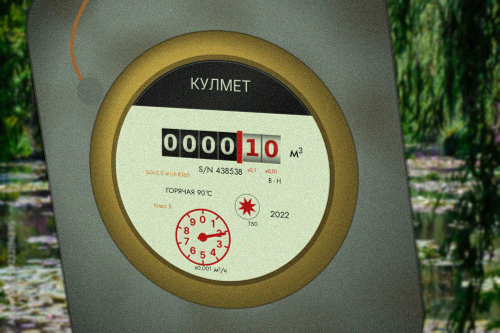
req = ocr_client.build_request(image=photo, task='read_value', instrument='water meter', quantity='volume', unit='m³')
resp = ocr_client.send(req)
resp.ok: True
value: 0.102 m³
